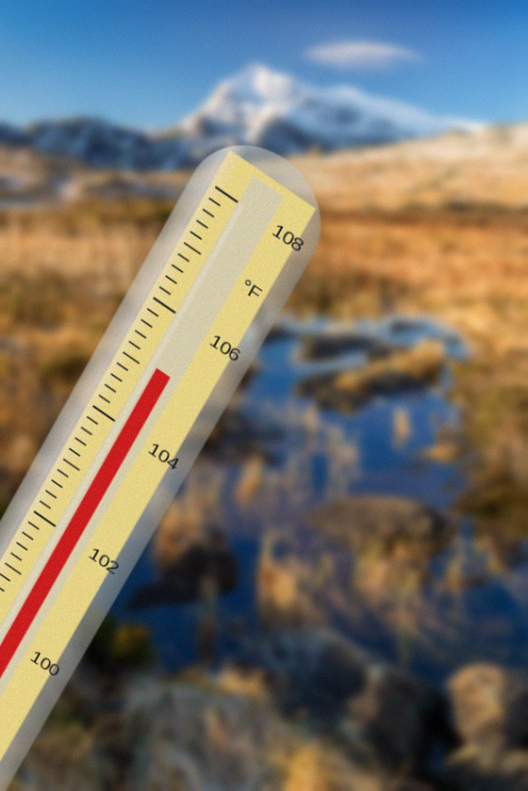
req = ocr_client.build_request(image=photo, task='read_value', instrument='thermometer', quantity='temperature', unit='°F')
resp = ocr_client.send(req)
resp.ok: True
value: 105.1 °F
